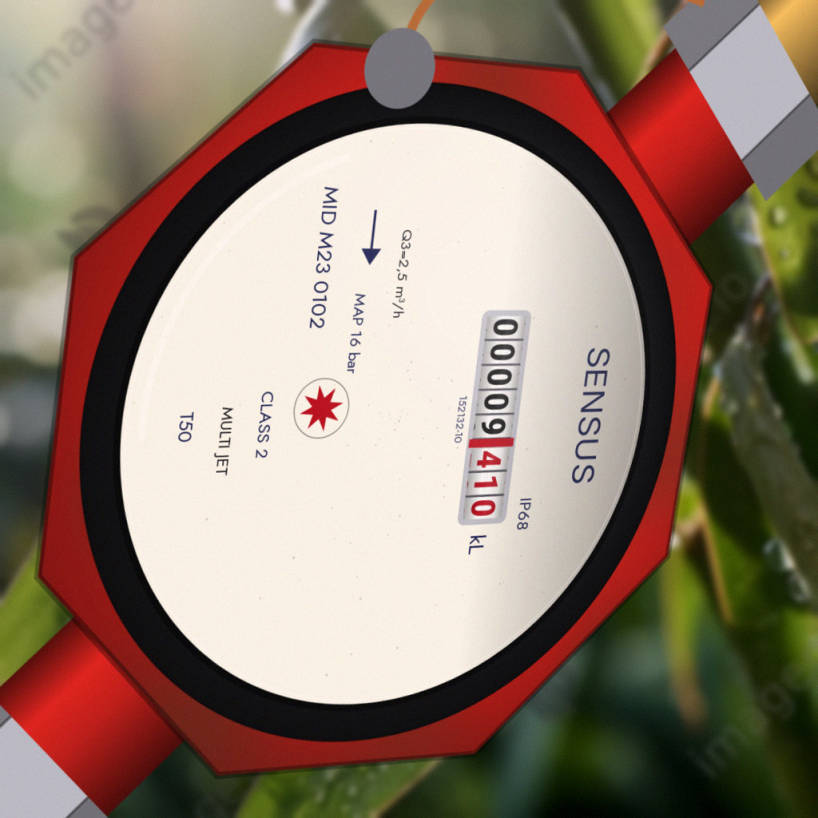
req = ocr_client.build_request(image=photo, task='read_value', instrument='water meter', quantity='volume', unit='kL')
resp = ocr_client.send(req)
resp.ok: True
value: 9.410 kL
